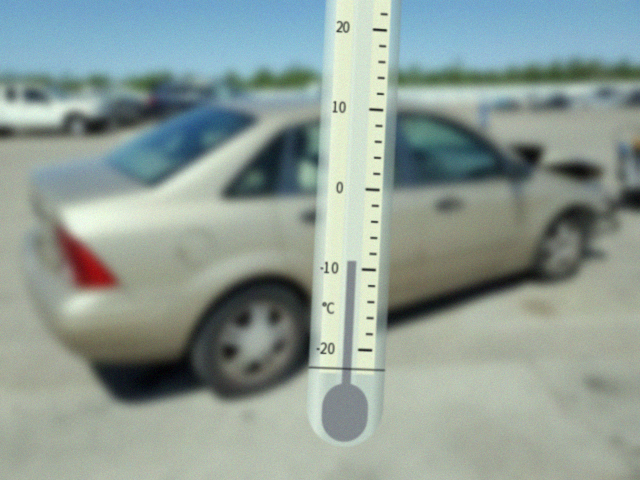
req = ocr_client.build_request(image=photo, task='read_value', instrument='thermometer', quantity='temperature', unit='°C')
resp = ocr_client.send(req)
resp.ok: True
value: -9 °C
